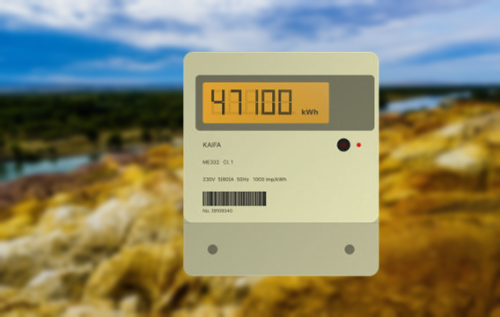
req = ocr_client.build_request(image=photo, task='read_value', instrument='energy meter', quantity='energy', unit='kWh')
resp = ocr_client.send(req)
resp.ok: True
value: 47100 kWh
